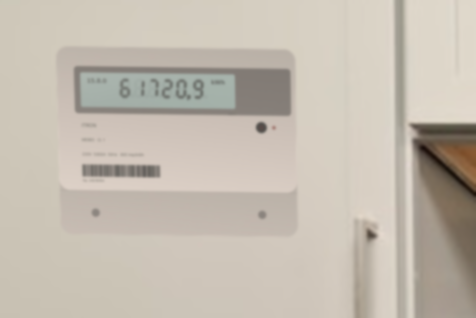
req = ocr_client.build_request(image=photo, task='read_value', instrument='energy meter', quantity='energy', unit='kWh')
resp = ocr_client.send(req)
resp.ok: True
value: 61720.9 kWh
